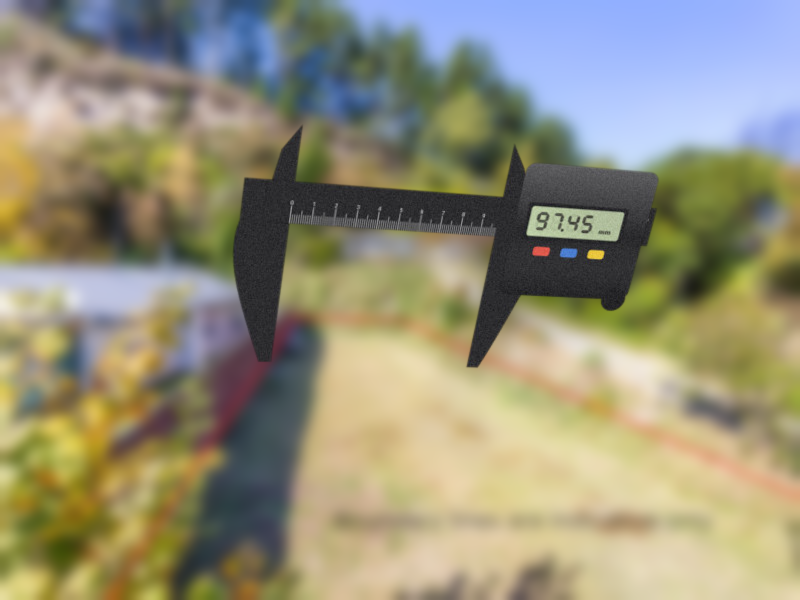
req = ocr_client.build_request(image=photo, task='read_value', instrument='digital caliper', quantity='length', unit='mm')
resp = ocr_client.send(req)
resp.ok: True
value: 97.45 mm
